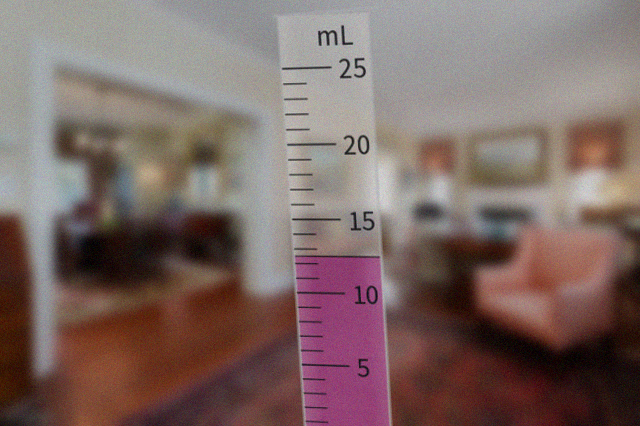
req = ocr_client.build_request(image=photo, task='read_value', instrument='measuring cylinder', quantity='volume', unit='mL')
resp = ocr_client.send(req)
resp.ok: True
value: 12.5 mL
